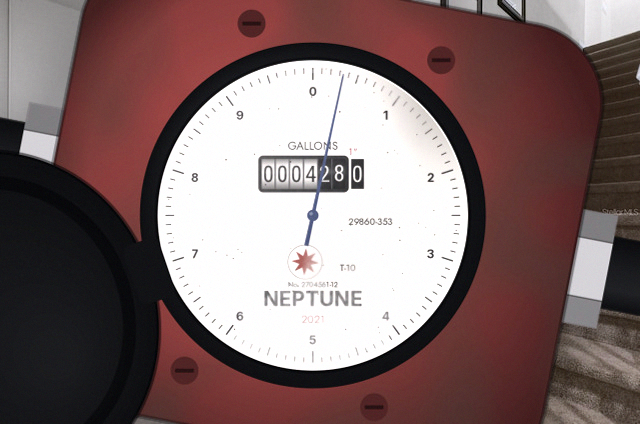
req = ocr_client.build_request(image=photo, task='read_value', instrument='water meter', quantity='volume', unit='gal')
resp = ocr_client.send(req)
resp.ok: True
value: 4280.3 gal
